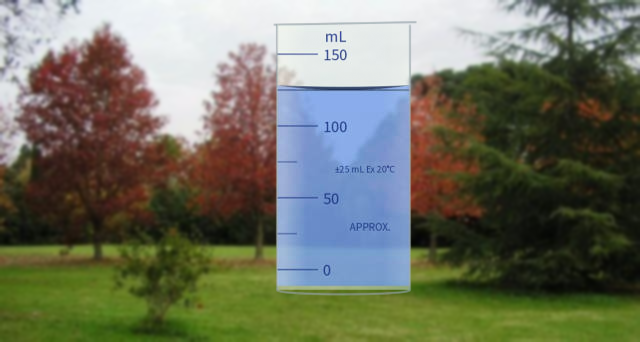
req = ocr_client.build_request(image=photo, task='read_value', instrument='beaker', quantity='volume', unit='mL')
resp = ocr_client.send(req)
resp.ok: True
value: 125 mL
